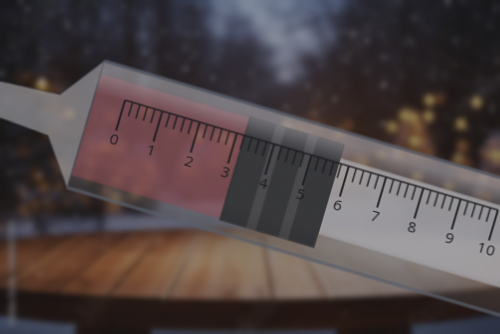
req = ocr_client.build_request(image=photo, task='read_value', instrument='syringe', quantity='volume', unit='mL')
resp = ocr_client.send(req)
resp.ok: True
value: 3.2 mL
